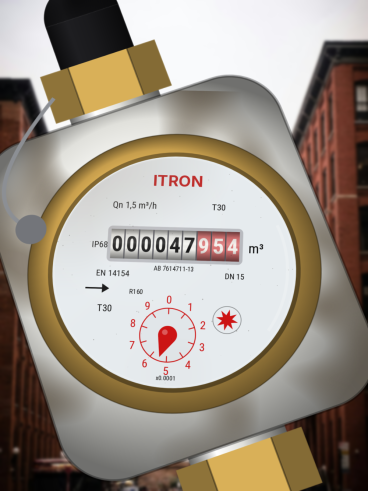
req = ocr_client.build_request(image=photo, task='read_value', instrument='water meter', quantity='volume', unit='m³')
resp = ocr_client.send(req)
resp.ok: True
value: 47.9545 m³
